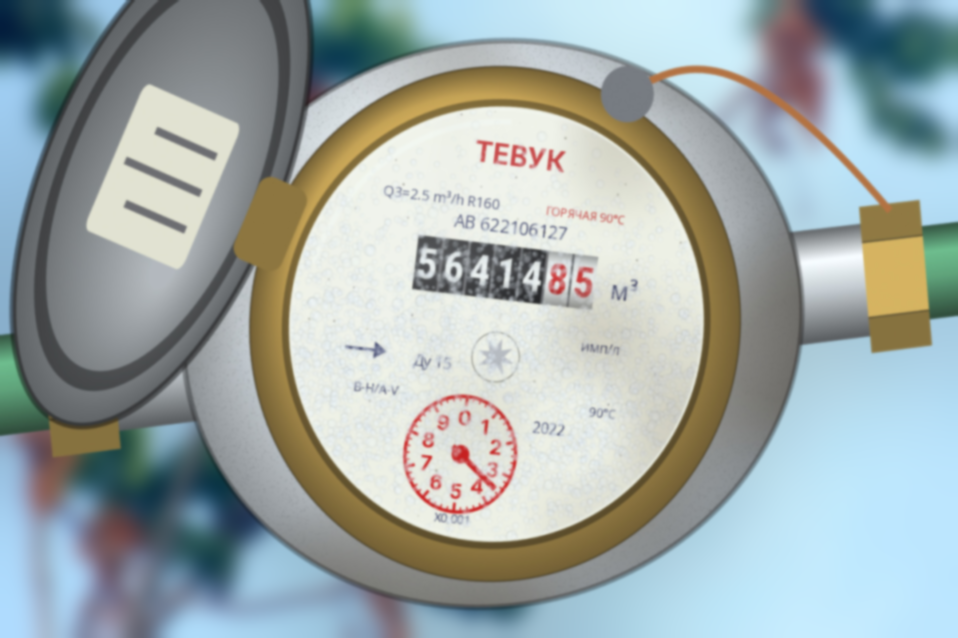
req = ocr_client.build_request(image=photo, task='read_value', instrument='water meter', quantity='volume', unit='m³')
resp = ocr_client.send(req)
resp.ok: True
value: 56414.853 m³
